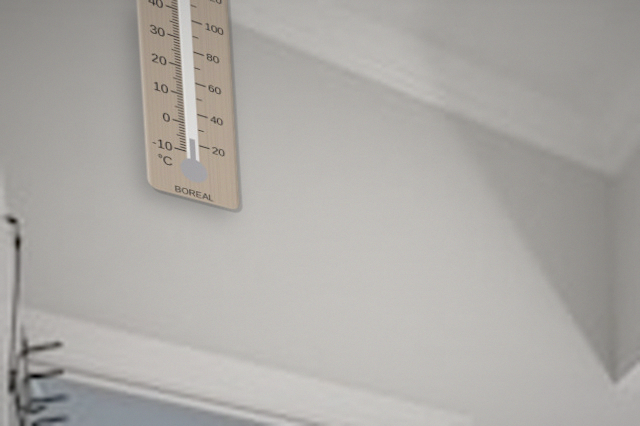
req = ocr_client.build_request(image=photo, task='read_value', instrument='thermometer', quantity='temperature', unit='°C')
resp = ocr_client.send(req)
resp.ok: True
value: -5 °C
